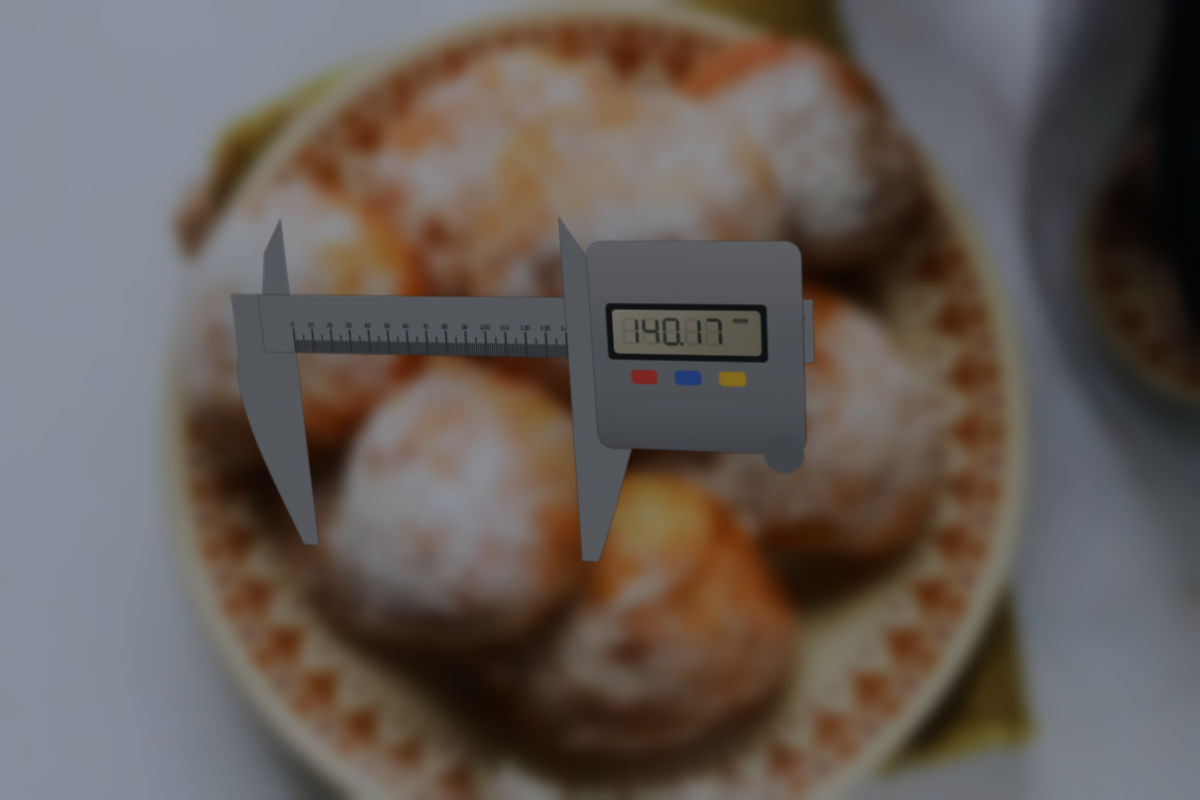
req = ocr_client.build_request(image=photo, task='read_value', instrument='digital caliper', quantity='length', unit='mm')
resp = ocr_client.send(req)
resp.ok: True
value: 140.17 mm
